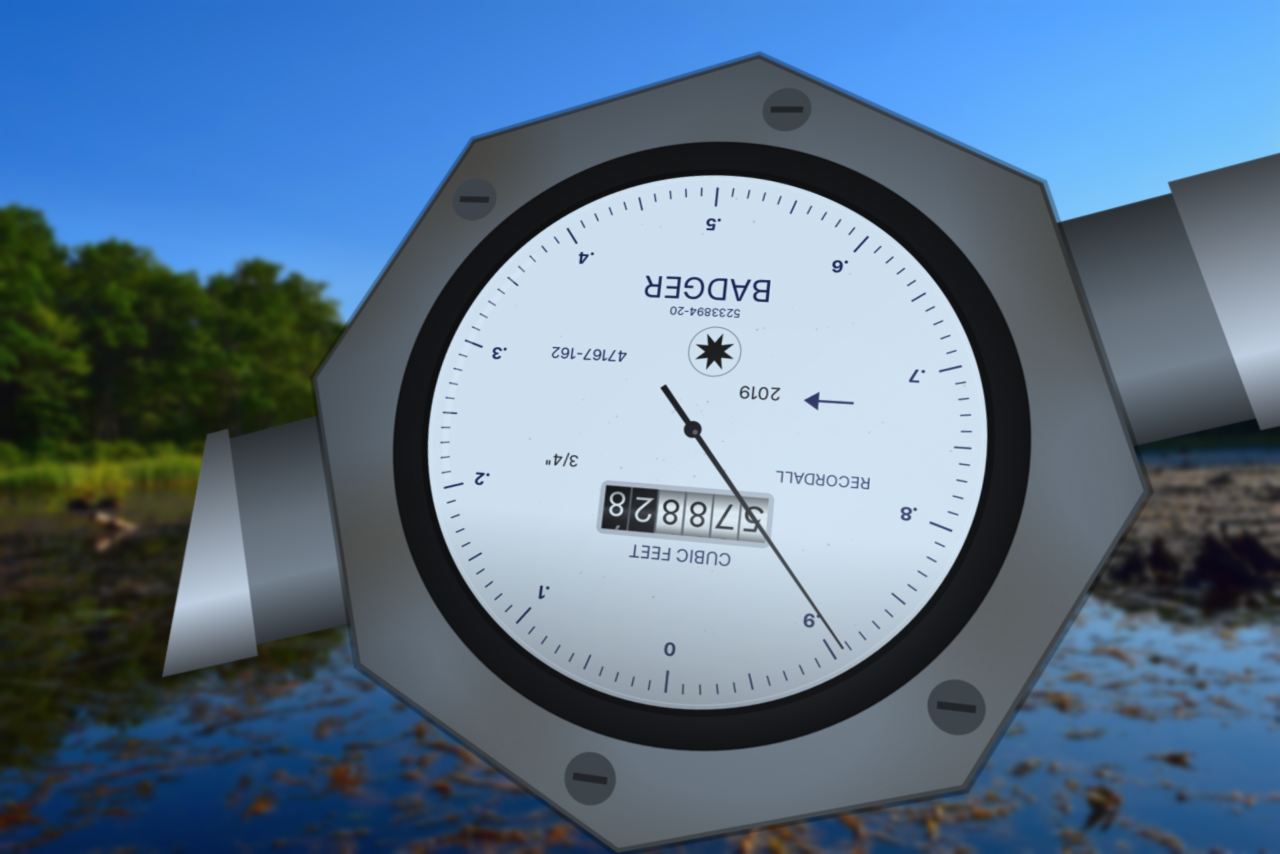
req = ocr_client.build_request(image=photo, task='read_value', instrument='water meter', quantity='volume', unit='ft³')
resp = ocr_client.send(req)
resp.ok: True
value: 578827.89 ft³
